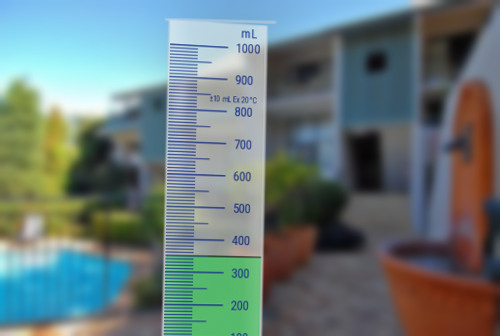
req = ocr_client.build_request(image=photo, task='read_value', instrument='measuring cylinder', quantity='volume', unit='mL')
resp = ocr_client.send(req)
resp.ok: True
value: 350 mL
